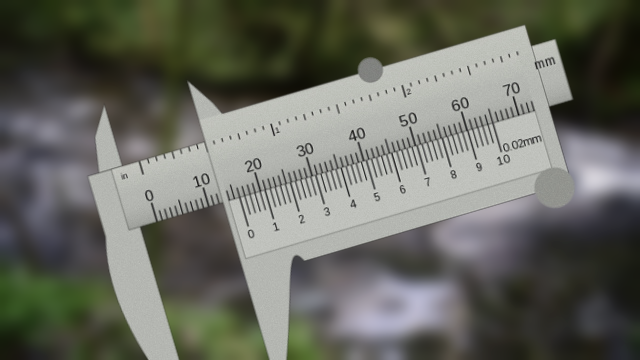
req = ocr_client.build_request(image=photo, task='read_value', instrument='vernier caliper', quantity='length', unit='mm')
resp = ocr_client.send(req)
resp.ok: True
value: 16.0 mm
